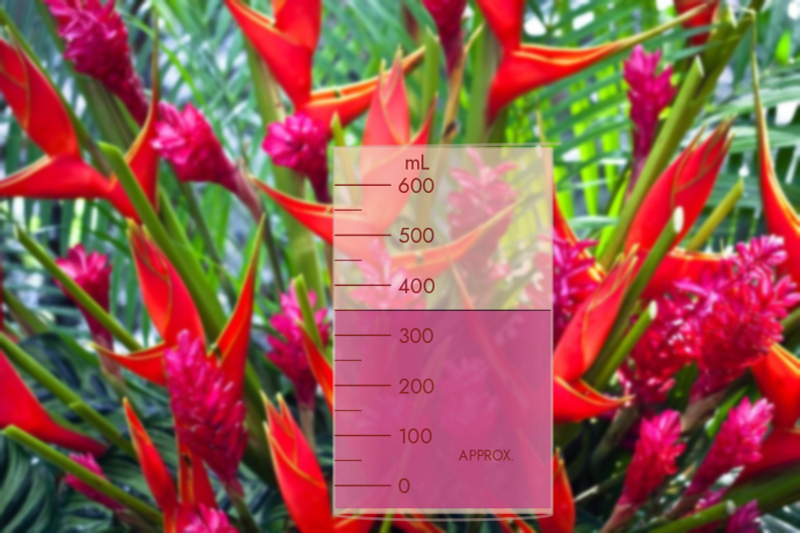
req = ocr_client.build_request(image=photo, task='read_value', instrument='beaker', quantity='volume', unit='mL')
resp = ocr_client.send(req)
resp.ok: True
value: 350 mL
